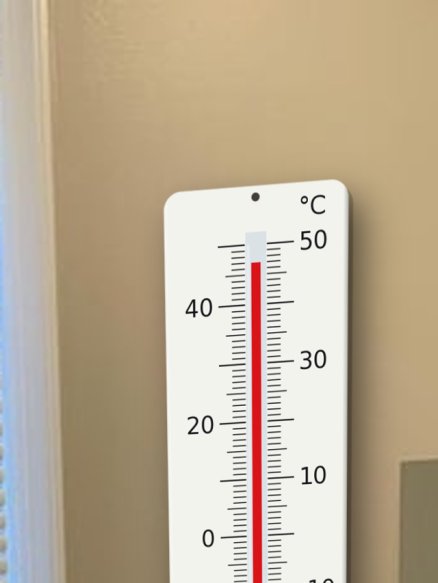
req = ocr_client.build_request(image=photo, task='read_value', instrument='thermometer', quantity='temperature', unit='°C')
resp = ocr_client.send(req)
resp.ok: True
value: 47 °C
